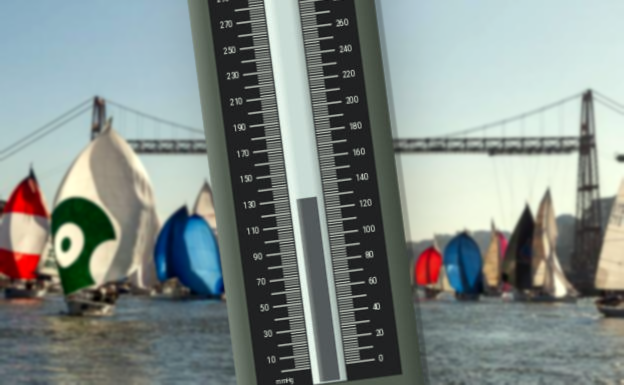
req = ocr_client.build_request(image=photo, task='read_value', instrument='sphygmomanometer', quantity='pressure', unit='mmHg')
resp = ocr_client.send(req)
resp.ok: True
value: 130 mmHg
